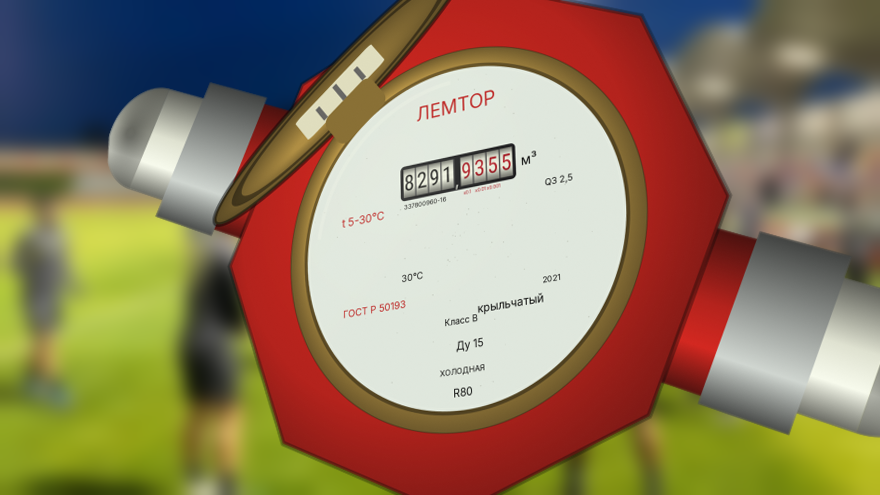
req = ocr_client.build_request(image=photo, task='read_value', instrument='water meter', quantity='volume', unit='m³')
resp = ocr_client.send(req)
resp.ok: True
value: 8291.9355 m³
